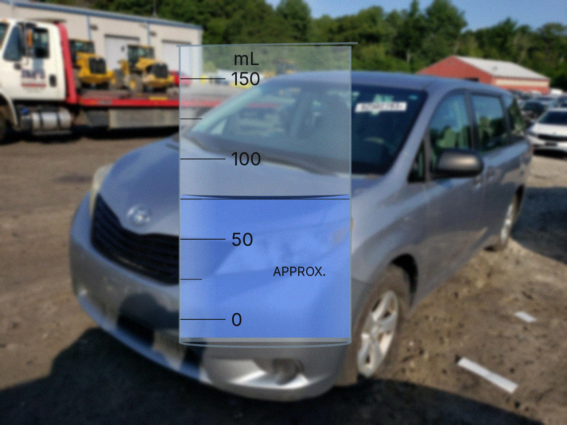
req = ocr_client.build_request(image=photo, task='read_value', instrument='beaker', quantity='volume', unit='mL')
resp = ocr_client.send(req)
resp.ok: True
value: 75 mL
